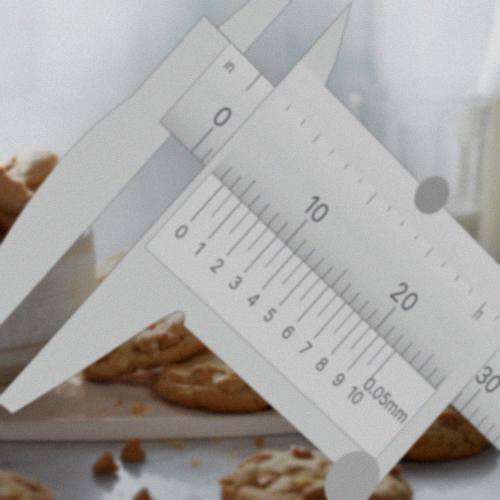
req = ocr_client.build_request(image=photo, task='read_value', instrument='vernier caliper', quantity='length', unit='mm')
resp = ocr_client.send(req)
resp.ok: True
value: 3.4 mm
